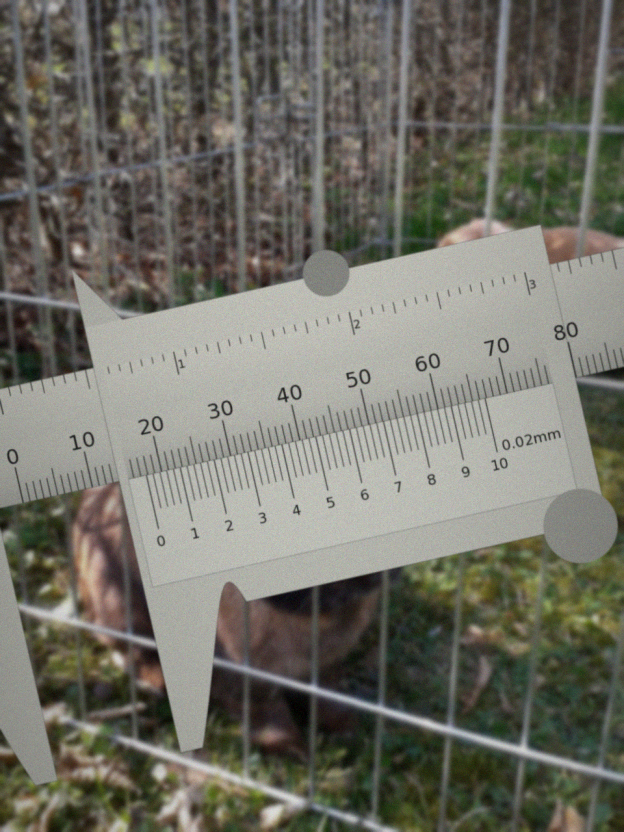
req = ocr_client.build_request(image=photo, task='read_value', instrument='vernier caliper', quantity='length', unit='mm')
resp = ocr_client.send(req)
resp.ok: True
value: 17.8 mm
